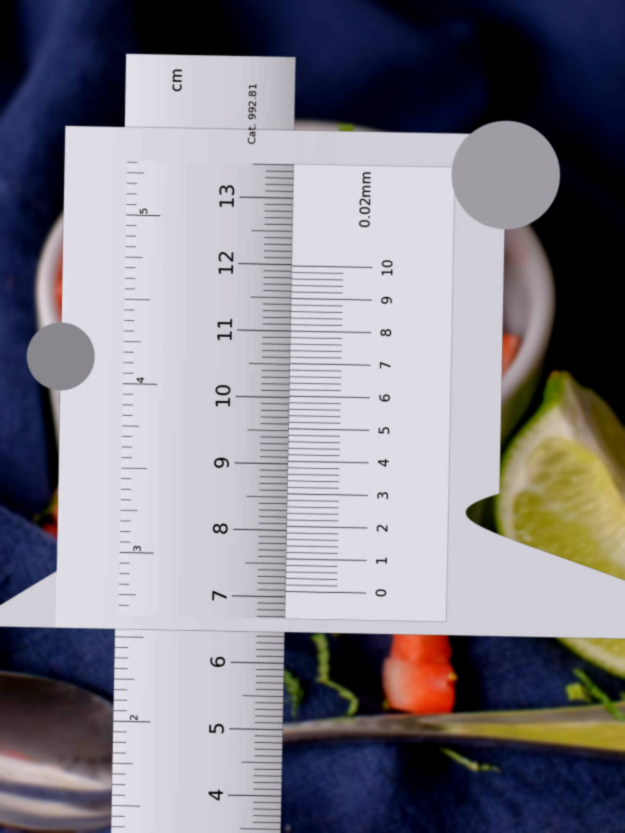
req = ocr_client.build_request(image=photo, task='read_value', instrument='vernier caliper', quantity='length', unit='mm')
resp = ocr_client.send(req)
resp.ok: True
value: 70.8 mm
